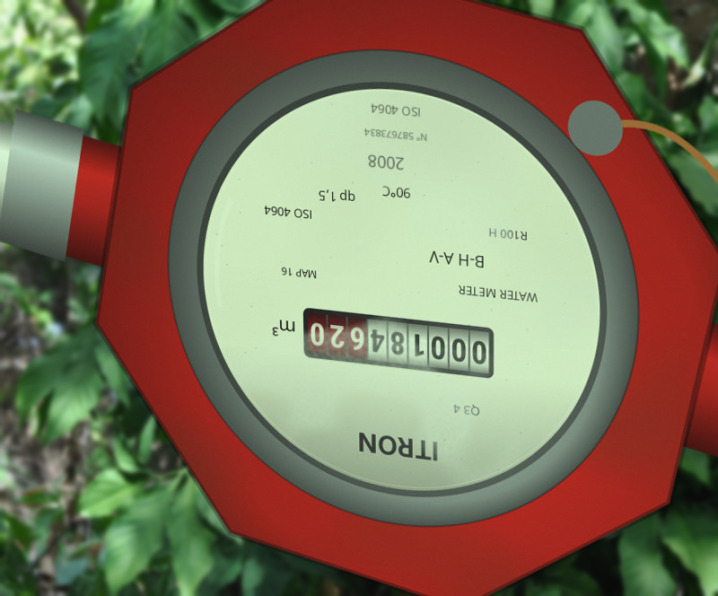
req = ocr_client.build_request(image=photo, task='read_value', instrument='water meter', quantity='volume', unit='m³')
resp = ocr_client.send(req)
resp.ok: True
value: 184.620 m³
